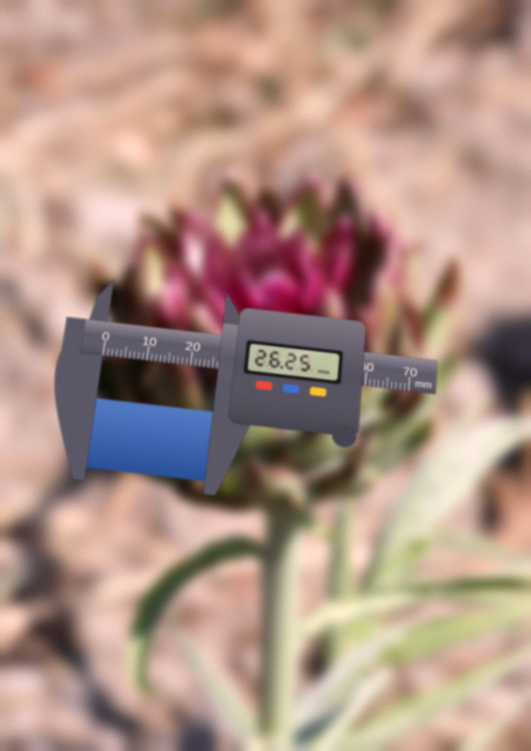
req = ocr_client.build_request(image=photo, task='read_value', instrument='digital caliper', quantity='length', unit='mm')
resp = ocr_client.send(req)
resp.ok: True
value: 26.25 mm
